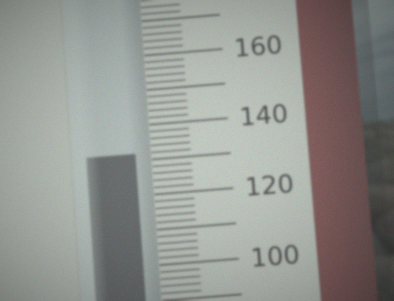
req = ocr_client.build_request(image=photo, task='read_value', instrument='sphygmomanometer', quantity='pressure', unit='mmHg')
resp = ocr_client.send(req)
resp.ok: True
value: 132 mmHg
